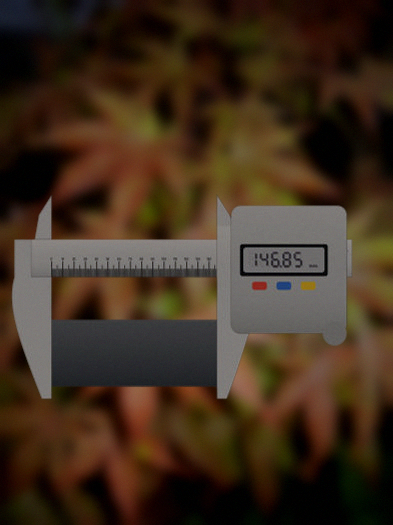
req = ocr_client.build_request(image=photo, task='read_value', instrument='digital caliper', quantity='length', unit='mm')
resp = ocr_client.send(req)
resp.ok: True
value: 146.85 mm
